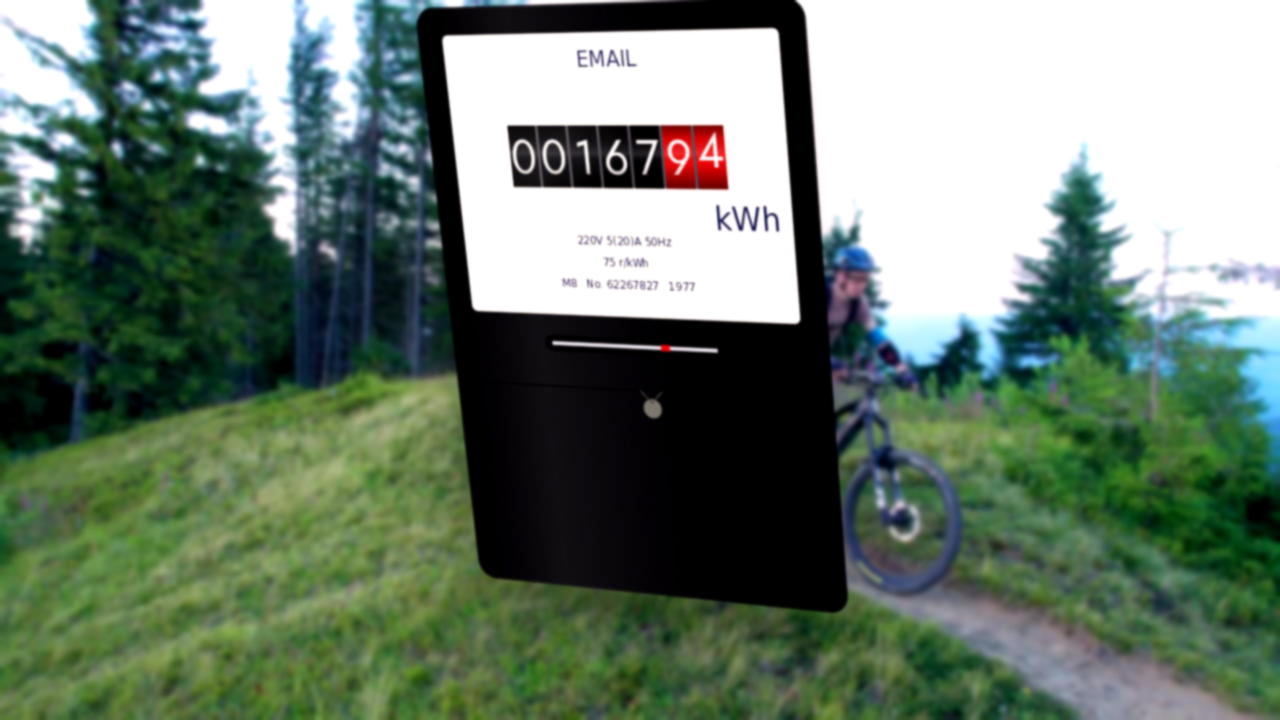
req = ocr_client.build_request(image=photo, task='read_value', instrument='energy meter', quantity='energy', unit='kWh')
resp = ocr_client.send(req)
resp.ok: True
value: 167.94 kWh
